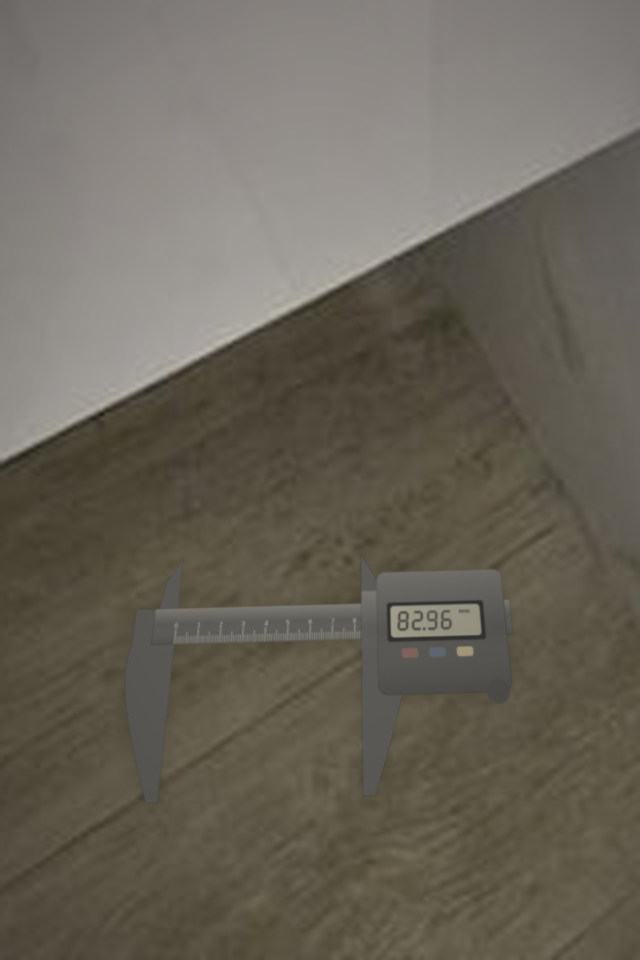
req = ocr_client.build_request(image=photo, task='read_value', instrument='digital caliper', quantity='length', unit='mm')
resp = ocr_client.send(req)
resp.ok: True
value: 82.96 mm
